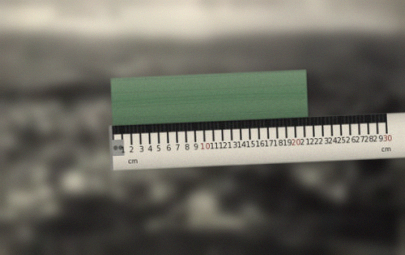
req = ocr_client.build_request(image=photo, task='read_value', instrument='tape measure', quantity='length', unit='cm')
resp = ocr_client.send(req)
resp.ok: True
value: 21.5 cm
